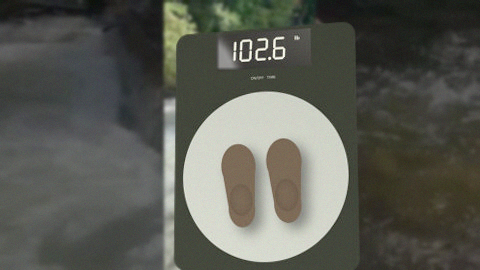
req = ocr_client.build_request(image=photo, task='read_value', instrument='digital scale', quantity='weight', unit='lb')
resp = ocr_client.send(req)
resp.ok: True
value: 102.6 lb
